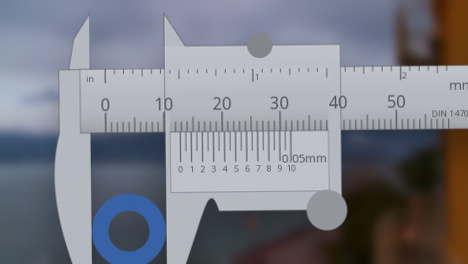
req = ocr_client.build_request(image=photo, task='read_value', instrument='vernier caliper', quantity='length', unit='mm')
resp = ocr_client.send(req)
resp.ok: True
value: 12.8 mm
